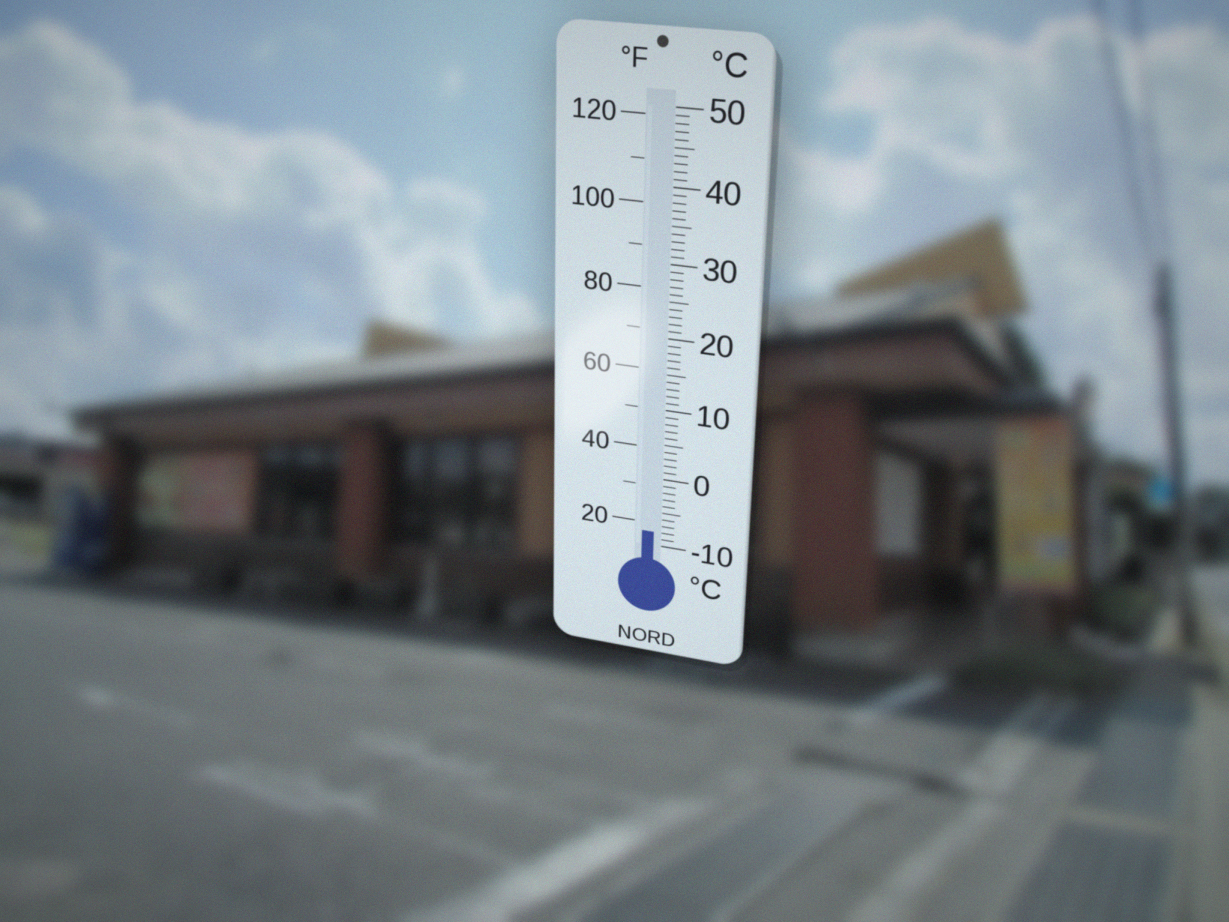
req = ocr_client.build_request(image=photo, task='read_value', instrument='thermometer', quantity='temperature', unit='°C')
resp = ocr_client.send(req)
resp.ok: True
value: -8 °C
